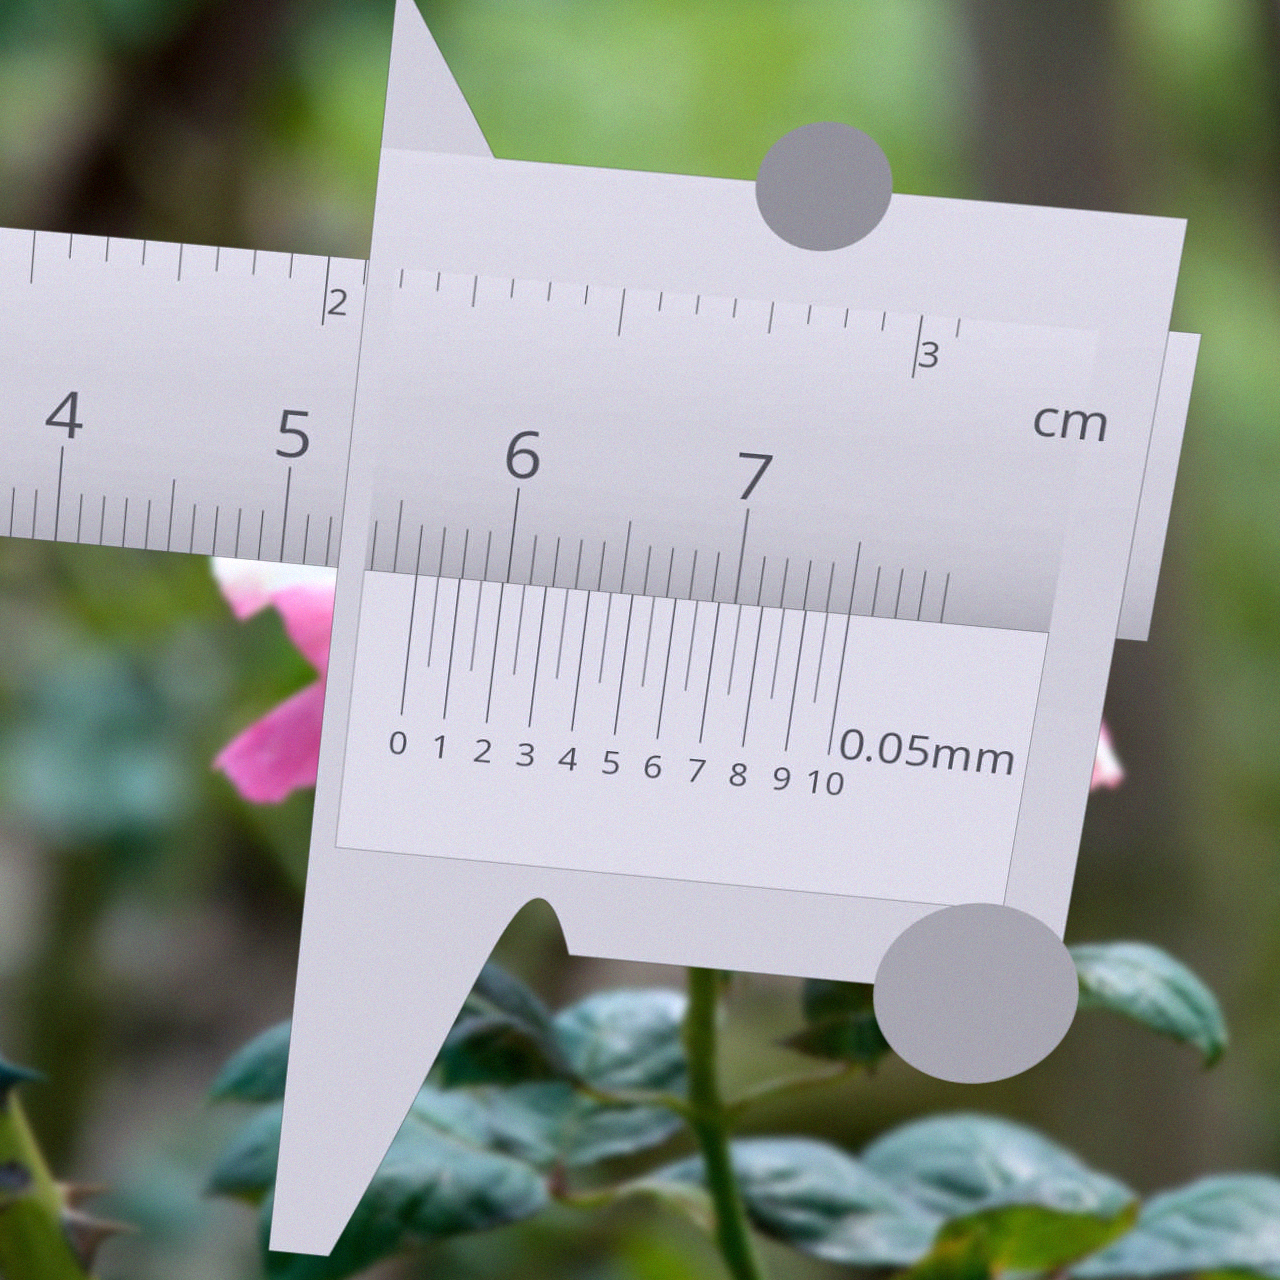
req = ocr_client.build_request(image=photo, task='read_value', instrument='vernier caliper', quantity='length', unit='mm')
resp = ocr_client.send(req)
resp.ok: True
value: 56.0 mm
